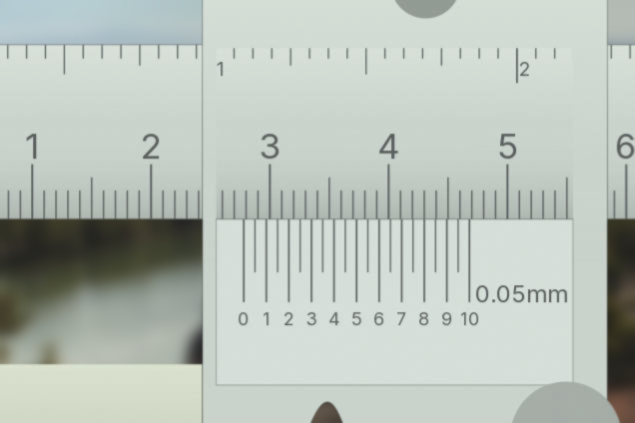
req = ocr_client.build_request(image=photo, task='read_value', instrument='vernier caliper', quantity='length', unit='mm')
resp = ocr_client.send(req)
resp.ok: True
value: 27.8 mm
